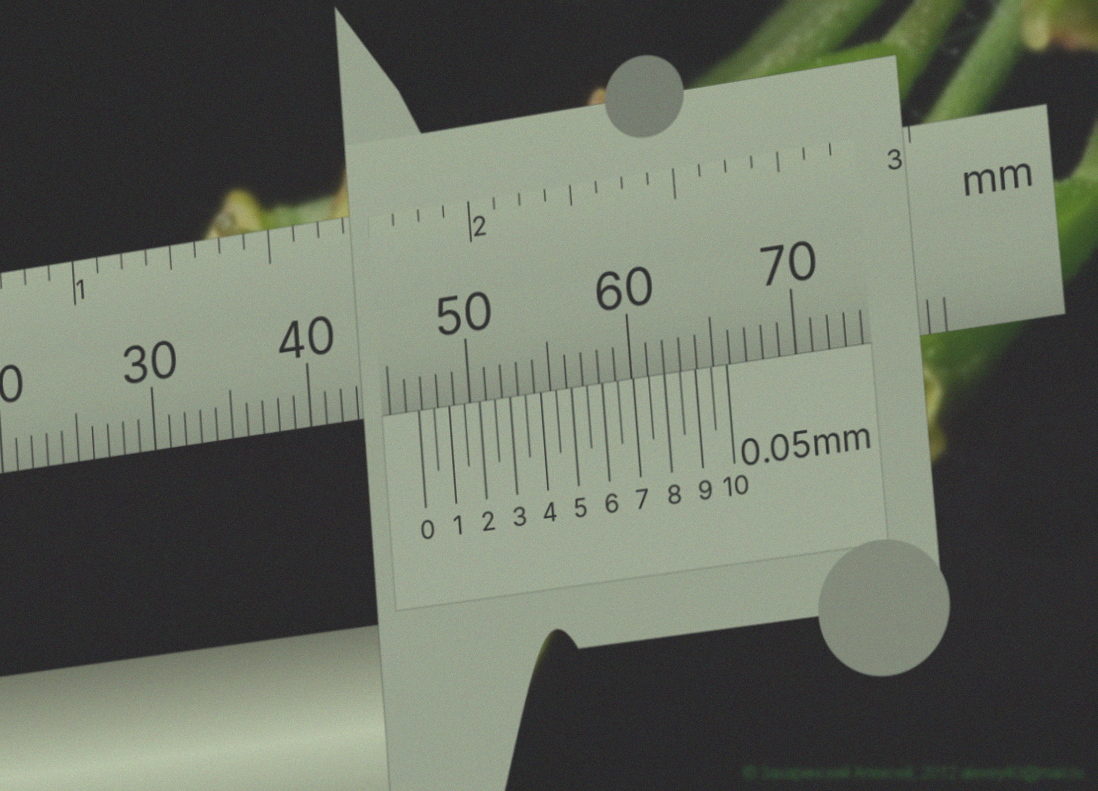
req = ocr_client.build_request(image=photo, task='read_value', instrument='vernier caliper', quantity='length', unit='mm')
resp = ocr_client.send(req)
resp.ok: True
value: 46.8 mm
